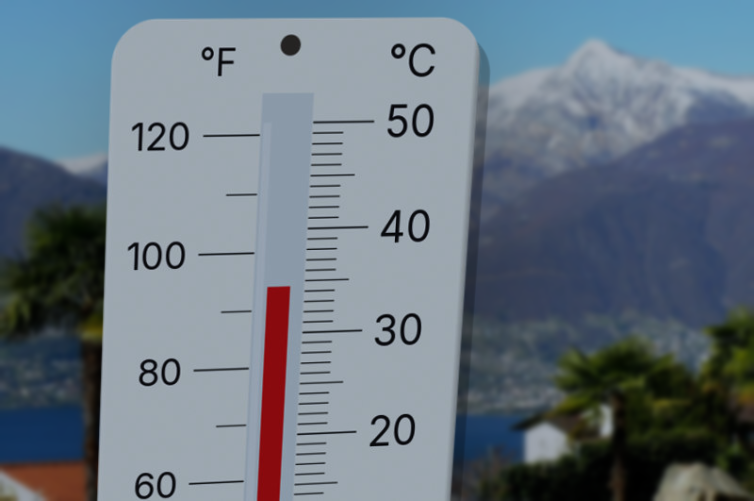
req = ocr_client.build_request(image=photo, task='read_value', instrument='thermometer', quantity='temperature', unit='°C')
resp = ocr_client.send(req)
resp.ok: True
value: 34.5 °C
